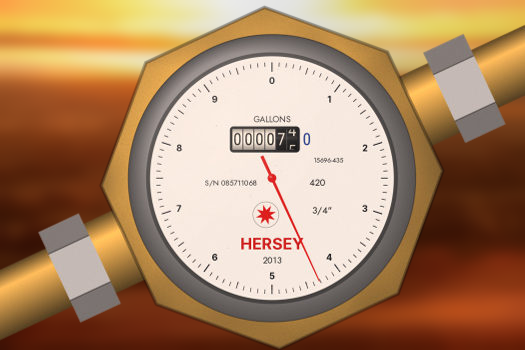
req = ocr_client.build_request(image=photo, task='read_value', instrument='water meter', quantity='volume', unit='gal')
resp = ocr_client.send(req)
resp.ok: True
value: 744.3 gal
